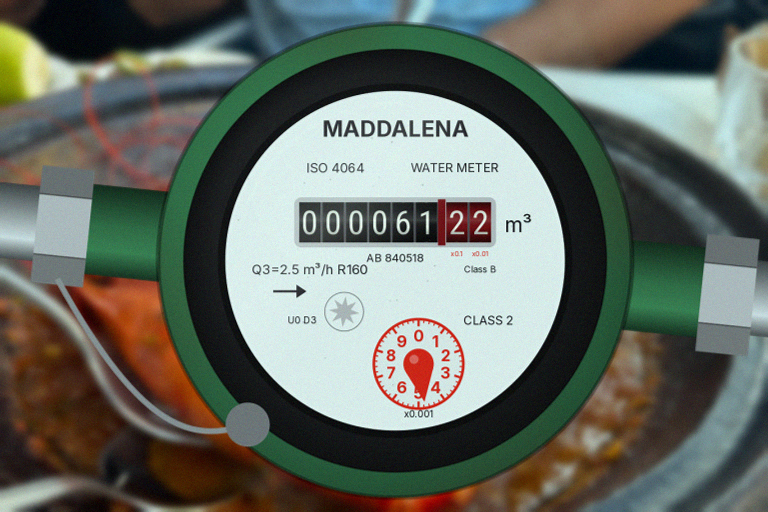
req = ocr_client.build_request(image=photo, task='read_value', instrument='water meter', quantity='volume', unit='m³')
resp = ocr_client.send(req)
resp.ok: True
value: 61.224 m³
